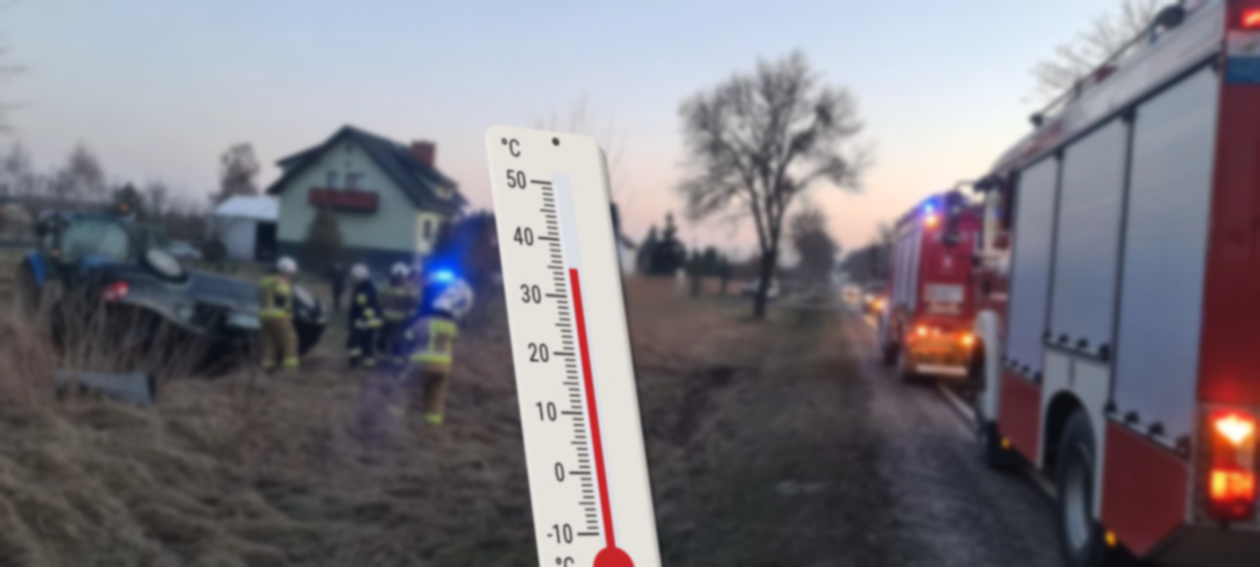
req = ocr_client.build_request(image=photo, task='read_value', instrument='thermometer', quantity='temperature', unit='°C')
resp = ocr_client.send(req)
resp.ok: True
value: 35 °C
